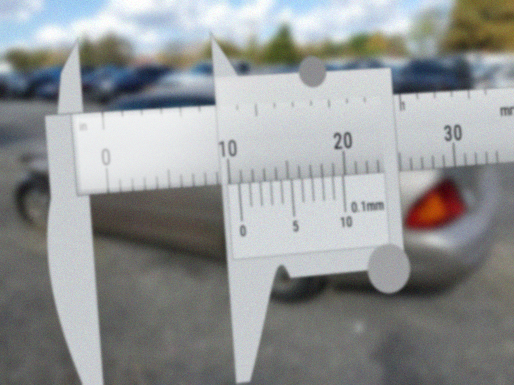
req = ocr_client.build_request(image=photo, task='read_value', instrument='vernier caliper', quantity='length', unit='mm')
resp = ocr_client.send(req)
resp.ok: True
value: 10.8 mm
